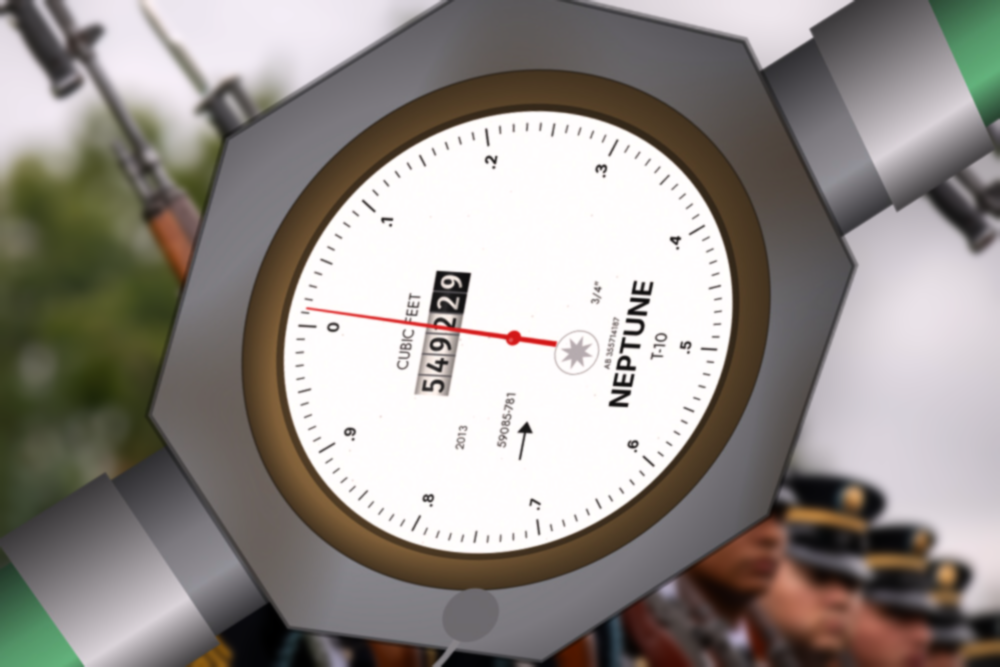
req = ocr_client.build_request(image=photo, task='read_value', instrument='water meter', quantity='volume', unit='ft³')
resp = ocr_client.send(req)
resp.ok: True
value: 549229.01 ft³
